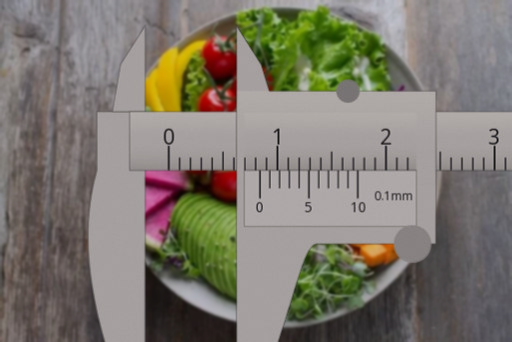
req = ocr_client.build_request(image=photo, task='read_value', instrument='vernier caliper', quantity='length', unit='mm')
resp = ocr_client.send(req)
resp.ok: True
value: 8.4 mm
